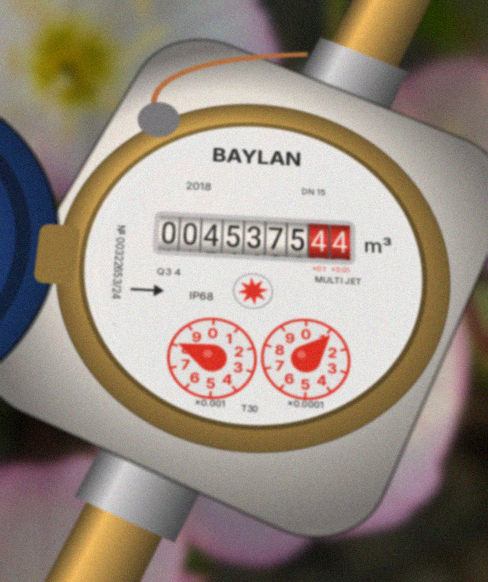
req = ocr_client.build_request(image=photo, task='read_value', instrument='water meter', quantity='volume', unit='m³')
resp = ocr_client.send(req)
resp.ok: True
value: 45375.4481 m³
